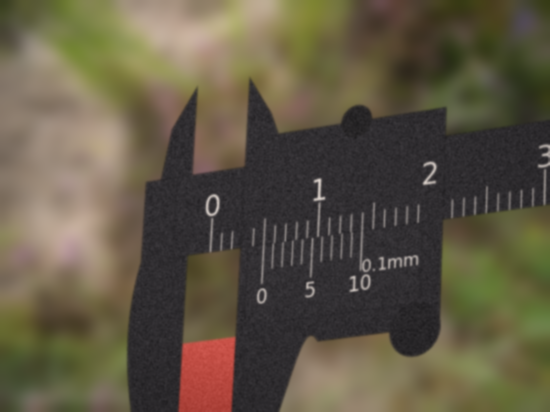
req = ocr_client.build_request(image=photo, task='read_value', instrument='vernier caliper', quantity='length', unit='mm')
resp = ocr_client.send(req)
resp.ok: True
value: 5.0 mm
